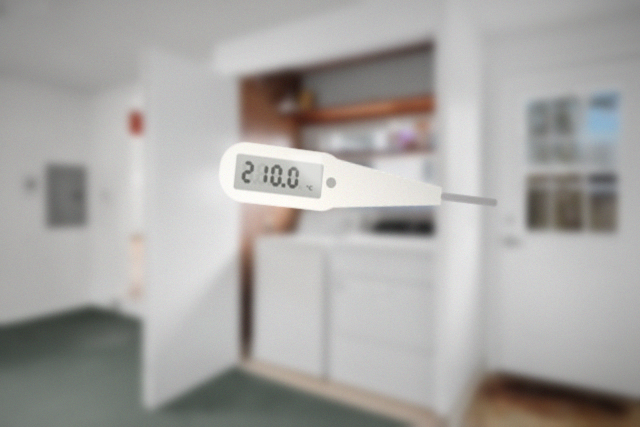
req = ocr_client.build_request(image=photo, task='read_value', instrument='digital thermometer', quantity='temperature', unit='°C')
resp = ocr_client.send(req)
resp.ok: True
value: 210.0 °C
